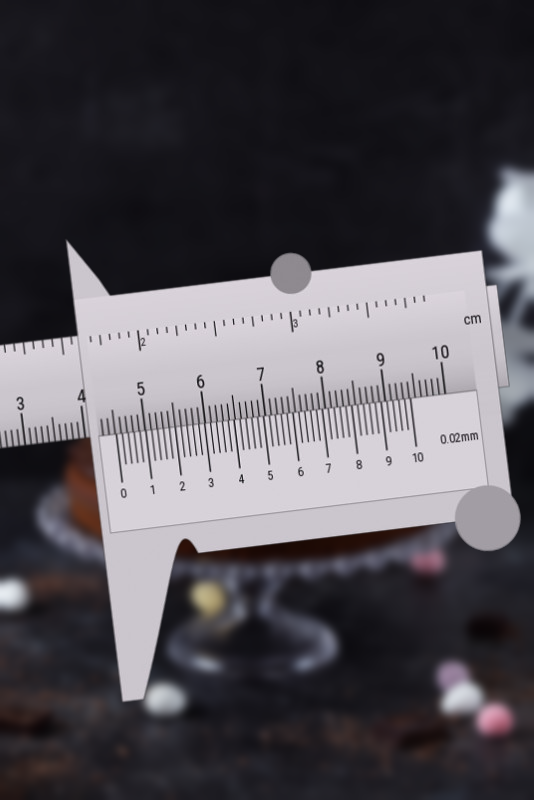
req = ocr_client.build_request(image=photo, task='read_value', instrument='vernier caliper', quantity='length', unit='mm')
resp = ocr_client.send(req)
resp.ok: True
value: 45.2 mm
